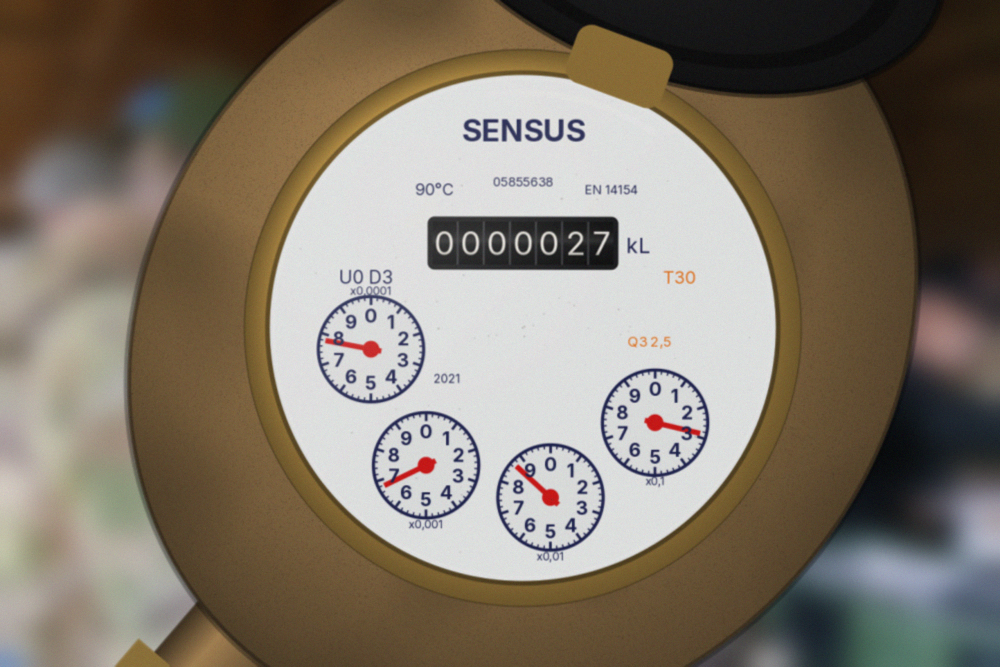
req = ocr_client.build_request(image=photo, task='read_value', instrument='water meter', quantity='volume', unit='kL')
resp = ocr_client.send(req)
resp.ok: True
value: 27.2867 kL
